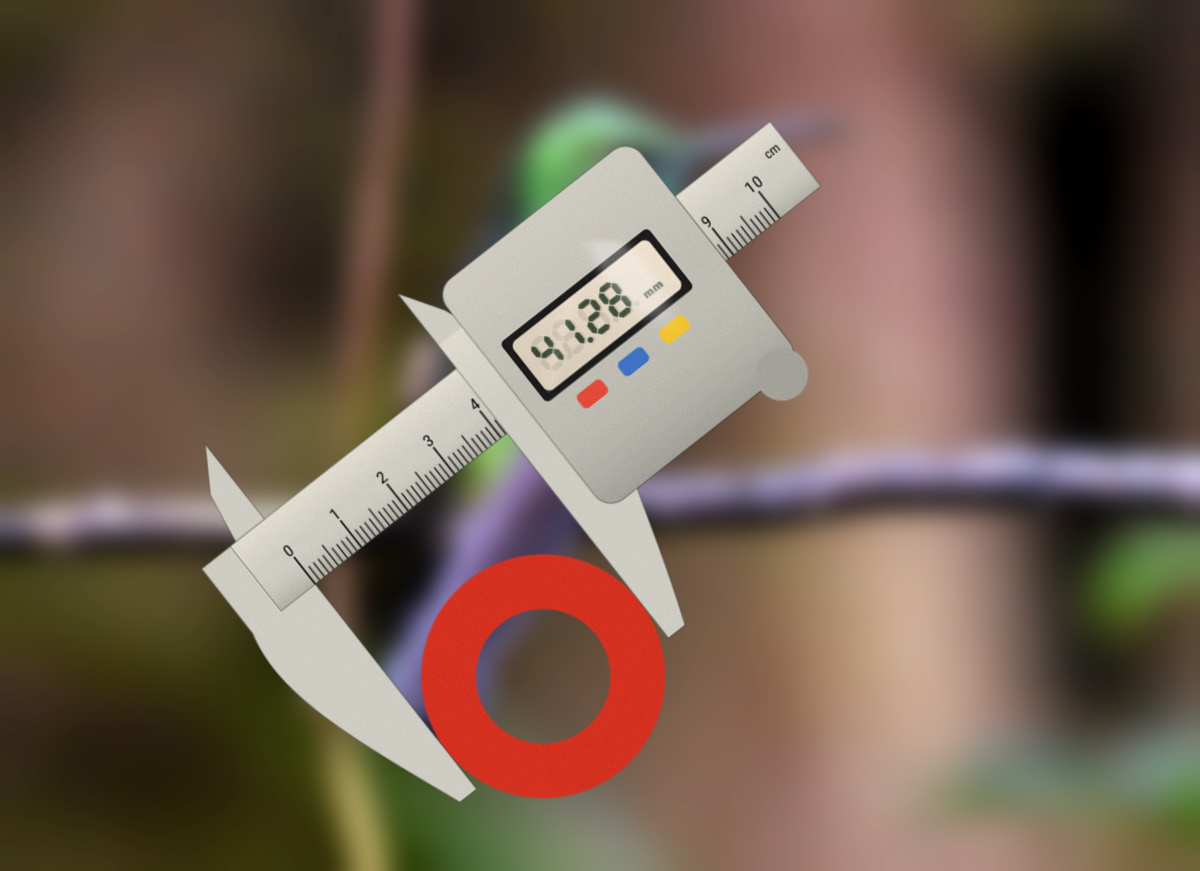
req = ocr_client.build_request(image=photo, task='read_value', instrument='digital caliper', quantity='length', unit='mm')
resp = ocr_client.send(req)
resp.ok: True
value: 41.28 mm
